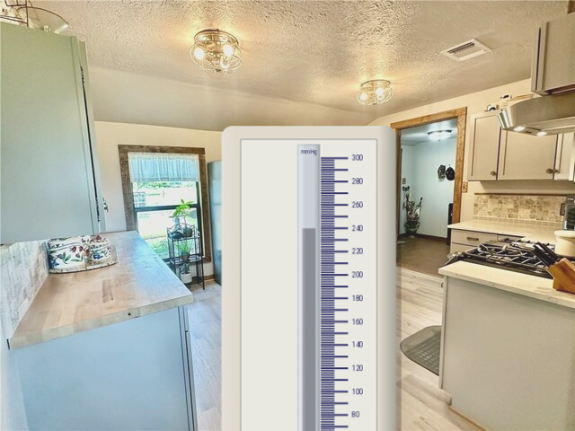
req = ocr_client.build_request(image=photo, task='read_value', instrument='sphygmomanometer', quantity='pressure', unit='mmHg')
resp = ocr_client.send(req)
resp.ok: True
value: 240 mmHg
